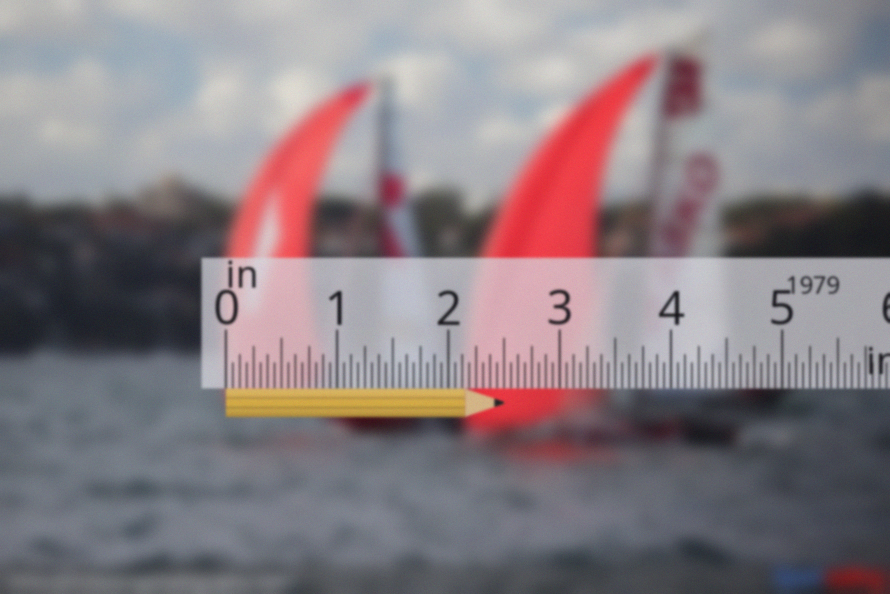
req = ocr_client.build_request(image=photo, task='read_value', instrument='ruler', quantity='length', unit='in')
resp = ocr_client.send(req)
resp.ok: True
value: 2.5 in
